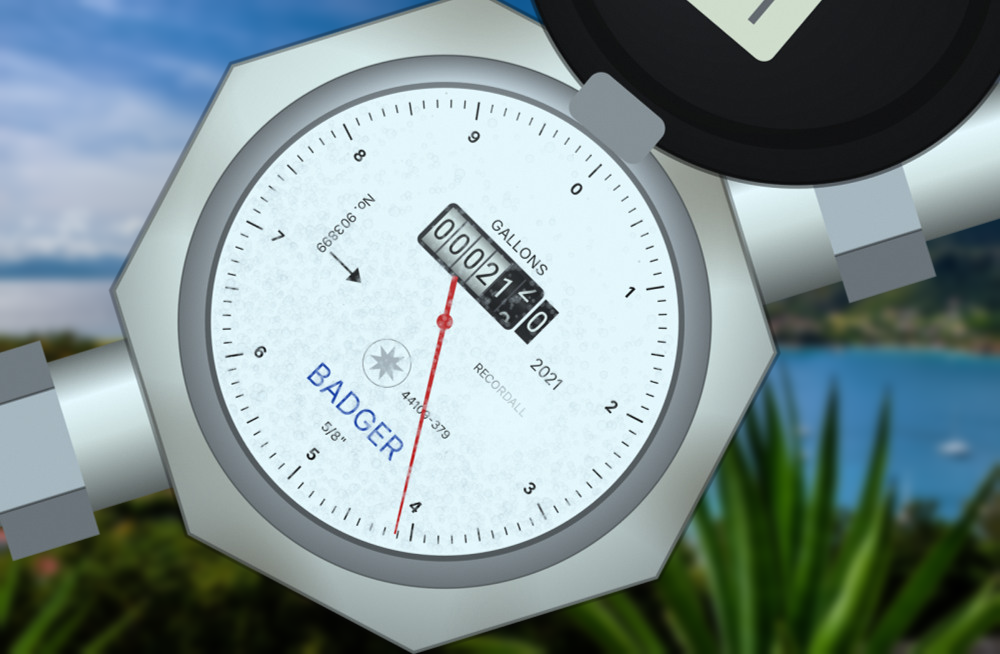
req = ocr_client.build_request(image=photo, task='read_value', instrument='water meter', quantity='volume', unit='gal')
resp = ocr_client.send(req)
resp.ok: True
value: 2124.1 gal
